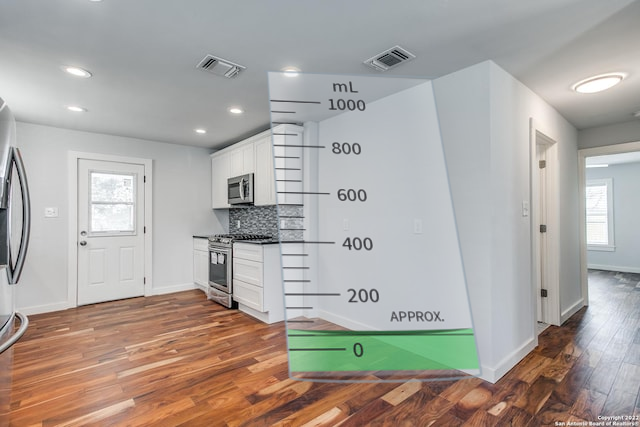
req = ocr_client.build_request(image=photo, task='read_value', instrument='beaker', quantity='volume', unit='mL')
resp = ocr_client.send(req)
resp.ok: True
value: 50 mL
